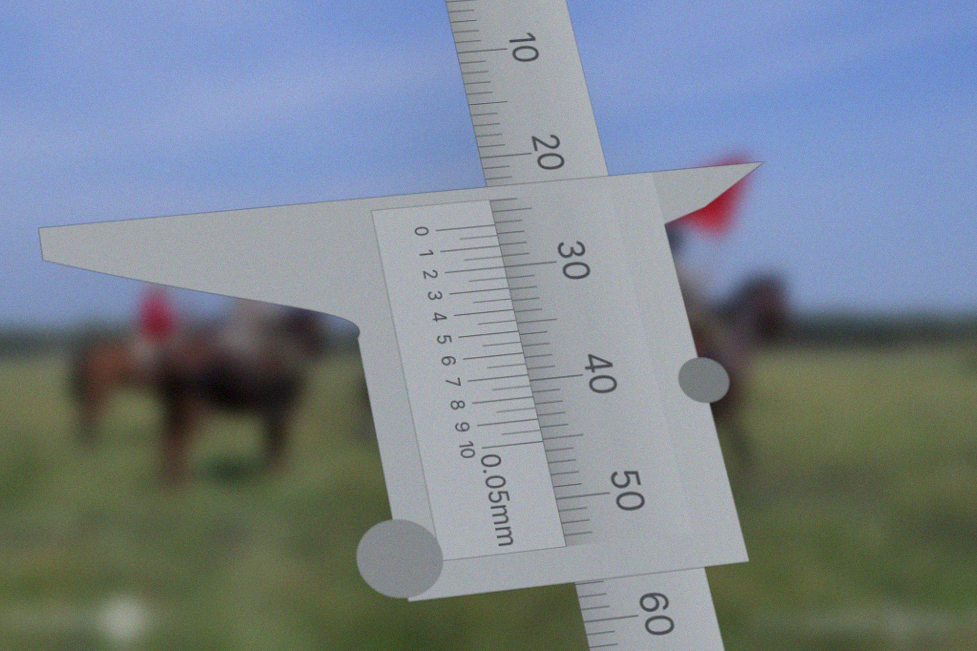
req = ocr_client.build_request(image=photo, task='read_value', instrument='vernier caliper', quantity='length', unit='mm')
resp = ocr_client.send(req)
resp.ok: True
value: 26.2 mm
